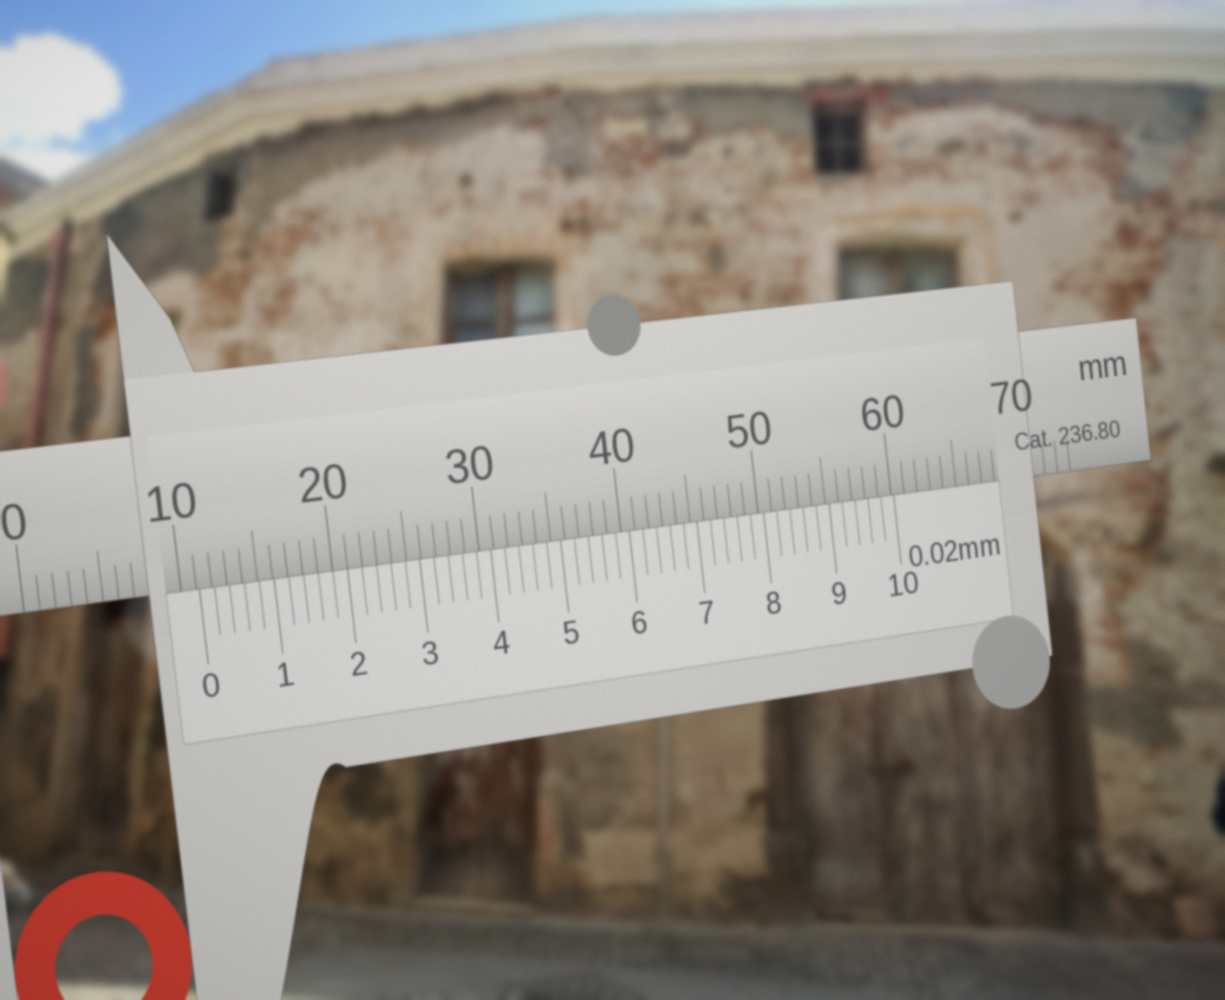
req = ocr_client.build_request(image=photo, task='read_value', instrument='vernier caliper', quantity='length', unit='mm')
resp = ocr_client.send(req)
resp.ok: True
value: 11.2 mm
